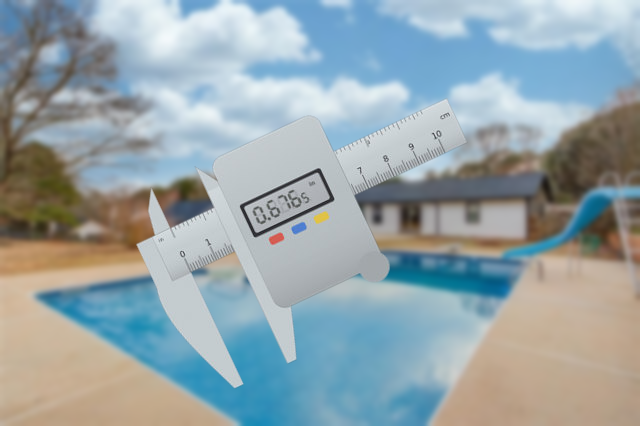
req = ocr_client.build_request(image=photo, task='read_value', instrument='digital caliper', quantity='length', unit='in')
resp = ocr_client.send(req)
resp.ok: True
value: 0.6765 in
